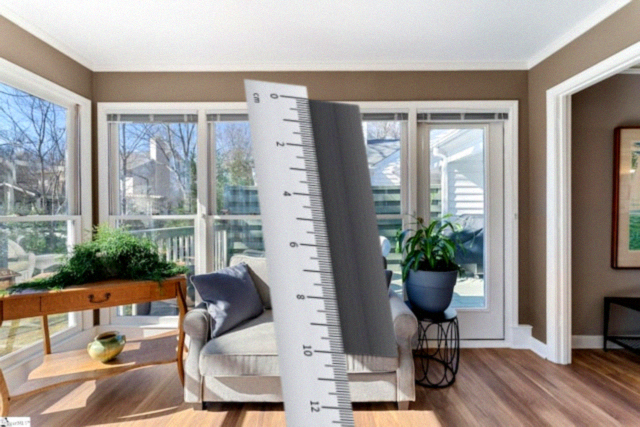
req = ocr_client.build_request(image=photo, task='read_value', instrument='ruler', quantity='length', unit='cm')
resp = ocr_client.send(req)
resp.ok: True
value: 10 cm
